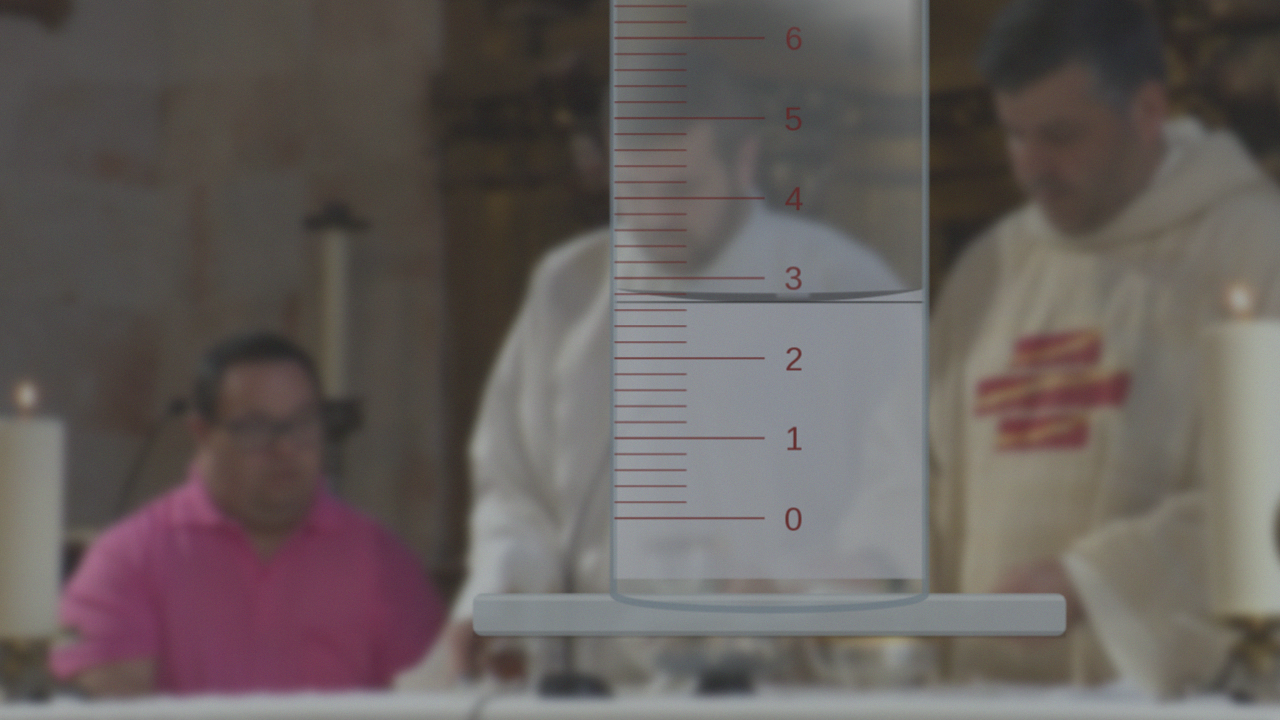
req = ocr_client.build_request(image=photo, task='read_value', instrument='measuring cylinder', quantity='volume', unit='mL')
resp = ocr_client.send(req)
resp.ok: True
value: 2.7 mL
